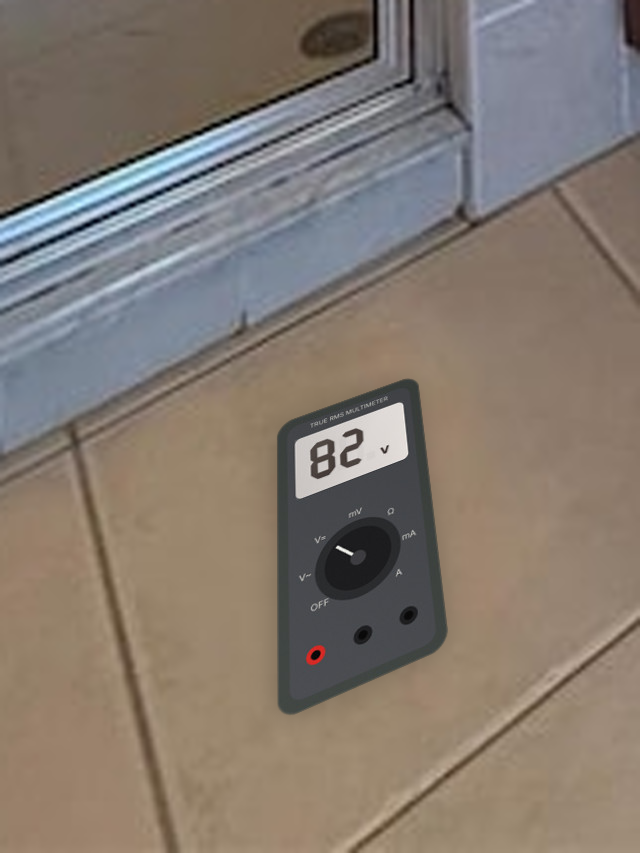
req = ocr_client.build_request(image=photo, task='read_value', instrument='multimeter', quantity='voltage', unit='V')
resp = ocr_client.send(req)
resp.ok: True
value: 82 V
